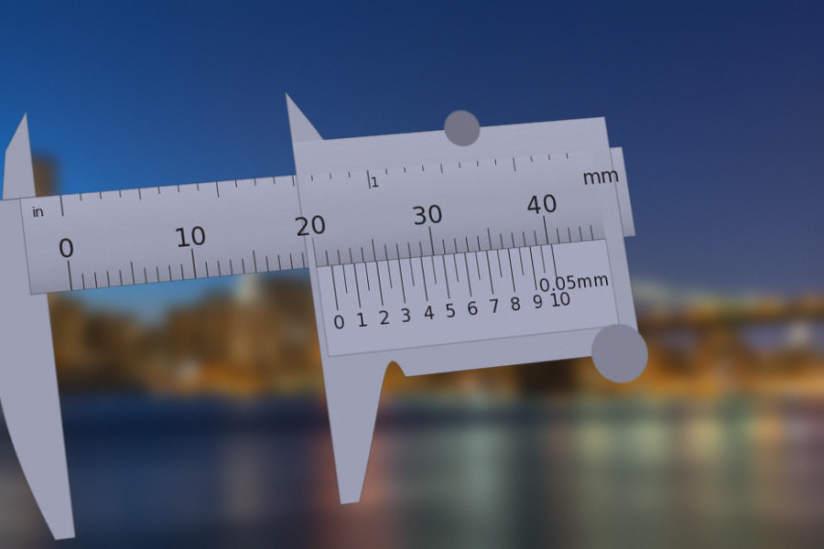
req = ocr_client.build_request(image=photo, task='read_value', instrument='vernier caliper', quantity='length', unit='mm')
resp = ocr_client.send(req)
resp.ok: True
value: 21.3 mm
